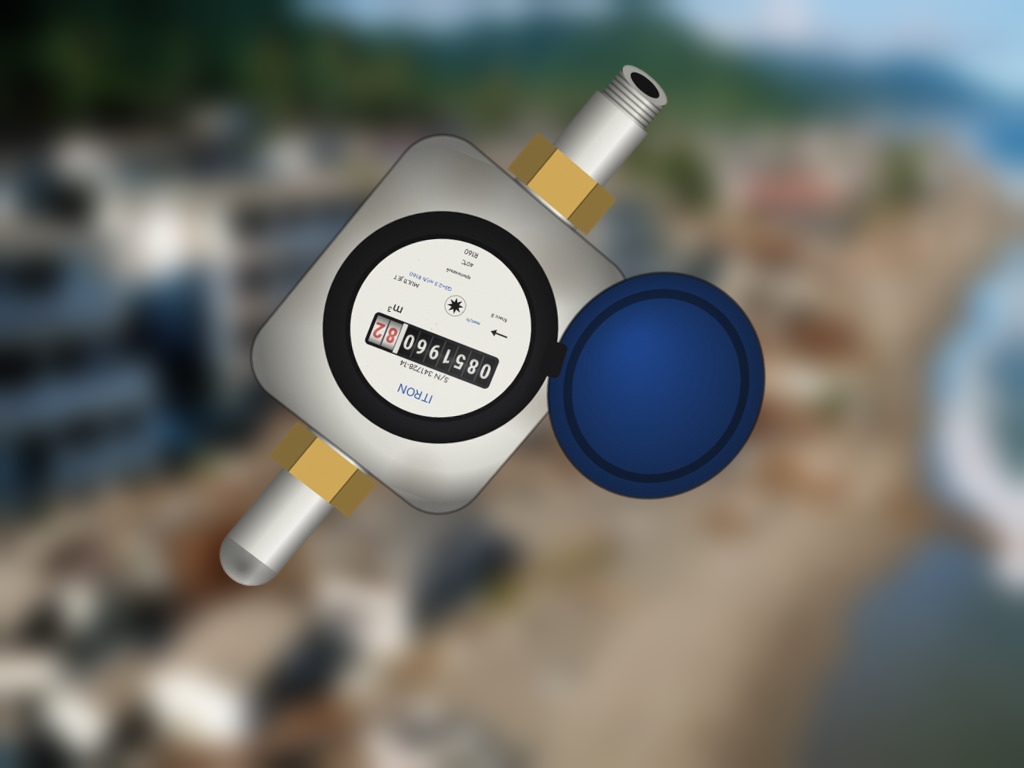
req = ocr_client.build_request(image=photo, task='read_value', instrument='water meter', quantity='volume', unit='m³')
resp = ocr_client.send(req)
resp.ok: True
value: 851960.82 m³
